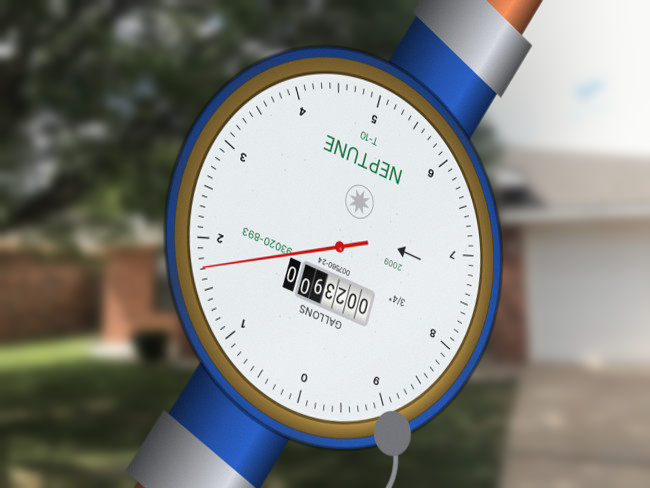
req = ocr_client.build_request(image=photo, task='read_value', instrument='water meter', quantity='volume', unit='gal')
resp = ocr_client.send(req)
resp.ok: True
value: 23901.7 gal
